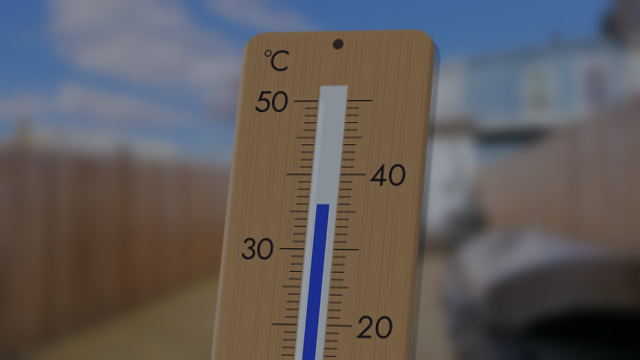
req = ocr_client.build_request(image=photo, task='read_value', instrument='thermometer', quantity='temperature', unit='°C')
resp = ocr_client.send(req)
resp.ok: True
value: 36 °C
